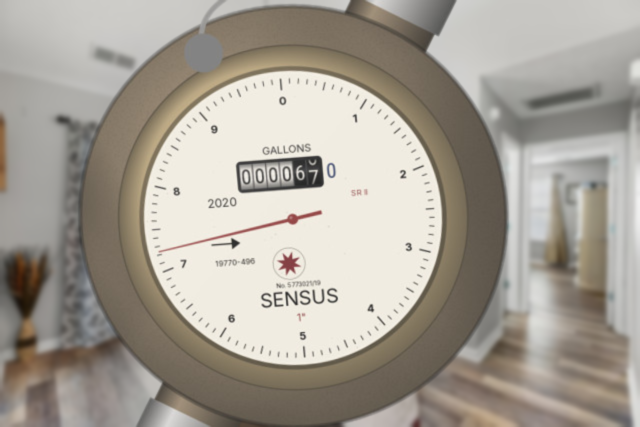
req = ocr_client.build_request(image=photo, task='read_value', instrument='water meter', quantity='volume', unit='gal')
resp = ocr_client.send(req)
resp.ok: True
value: 667.2 gal
